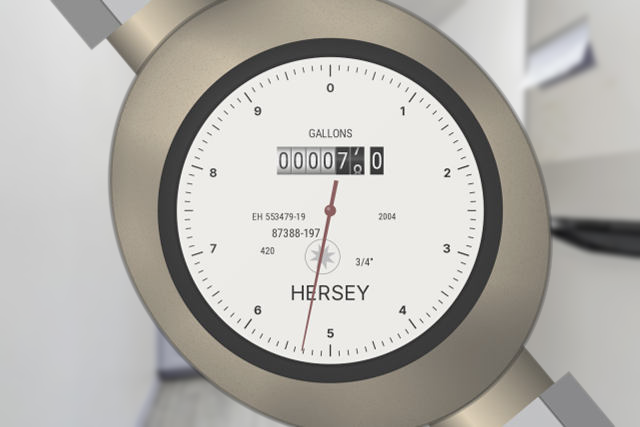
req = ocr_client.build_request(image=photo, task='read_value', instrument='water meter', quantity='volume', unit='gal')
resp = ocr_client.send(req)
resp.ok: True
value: 775.3 gal
